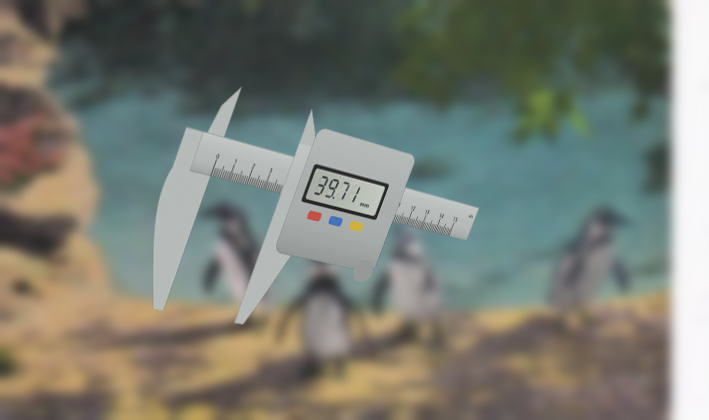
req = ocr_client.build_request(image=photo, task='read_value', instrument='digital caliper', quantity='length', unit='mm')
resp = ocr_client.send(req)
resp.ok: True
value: 39.71 mm
